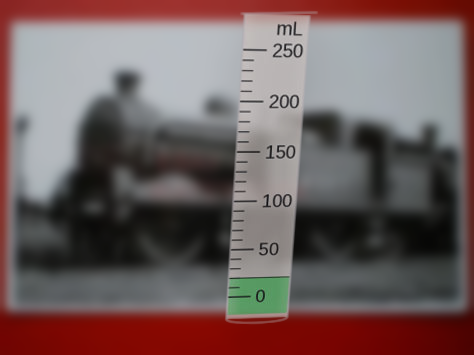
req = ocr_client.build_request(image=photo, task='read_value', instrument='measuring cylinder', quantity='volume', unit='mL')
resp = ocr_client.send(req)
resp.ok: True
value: 20 mL
